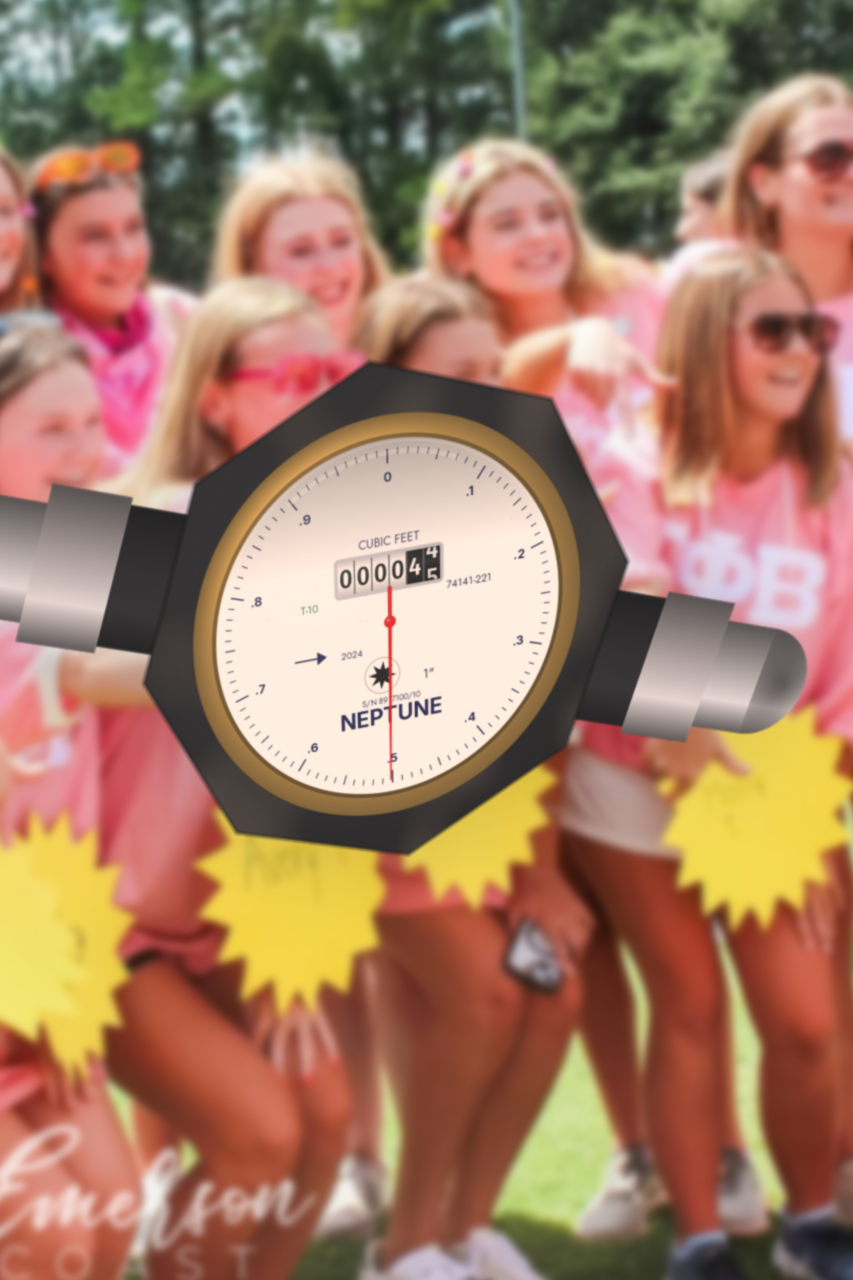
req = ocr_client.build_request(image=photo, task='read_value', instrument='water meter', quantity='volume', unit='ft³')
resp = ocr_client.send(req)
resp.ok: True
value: 44.50 ft³
